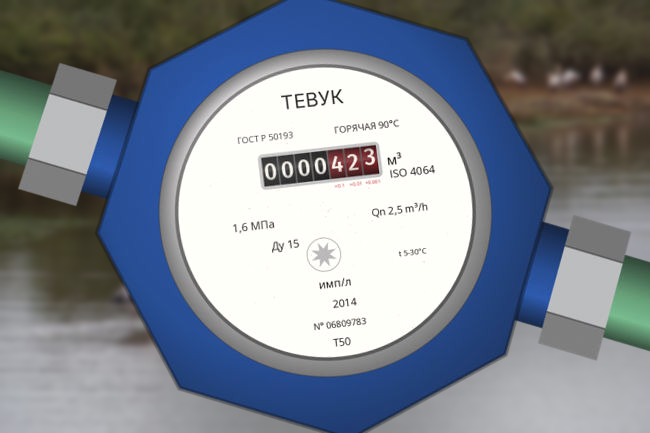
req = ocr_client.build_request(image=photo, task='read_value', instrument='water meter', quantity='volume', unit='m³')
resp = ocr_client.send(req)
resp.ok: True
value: 0.423 m³
